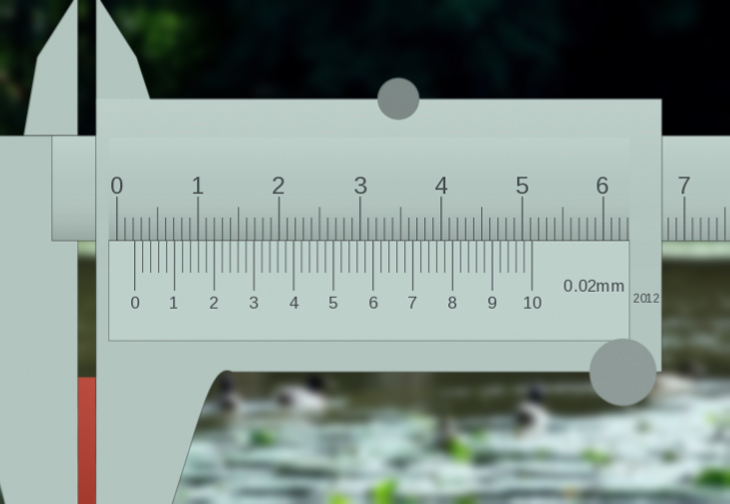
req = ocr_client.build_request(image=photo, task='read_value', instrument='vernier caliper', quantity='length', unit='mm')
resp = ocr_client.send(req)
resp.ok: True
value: 2.2 mm
